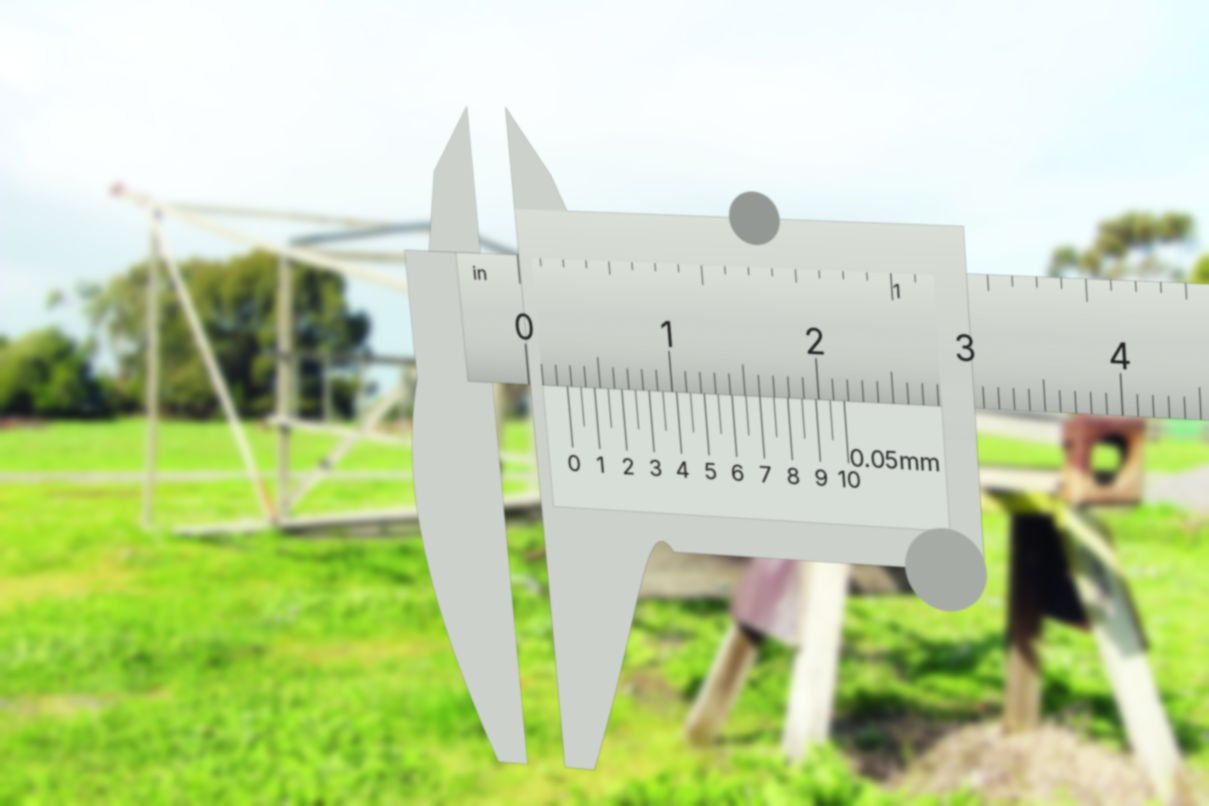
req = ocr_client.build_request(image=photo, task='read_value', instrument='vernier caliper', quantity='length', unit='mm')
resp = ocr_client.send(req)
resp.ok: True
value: 2.7 mm
